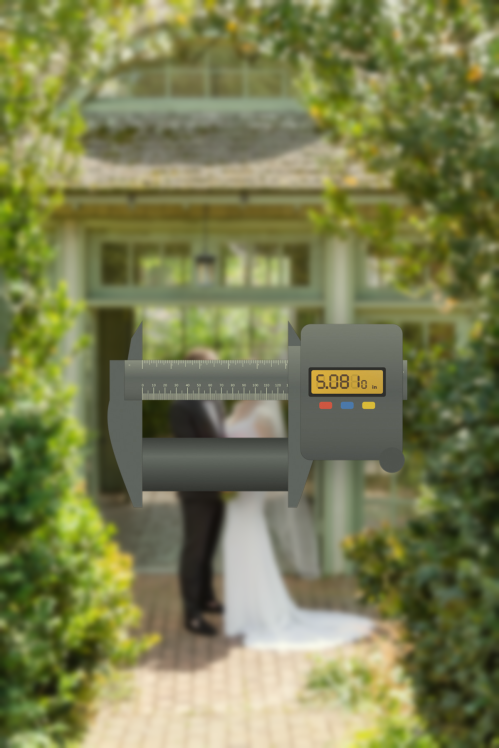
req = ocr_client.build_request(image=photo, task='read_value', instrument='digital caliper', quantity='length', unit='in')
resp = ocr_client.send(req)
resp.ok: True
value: 5.0810 in
